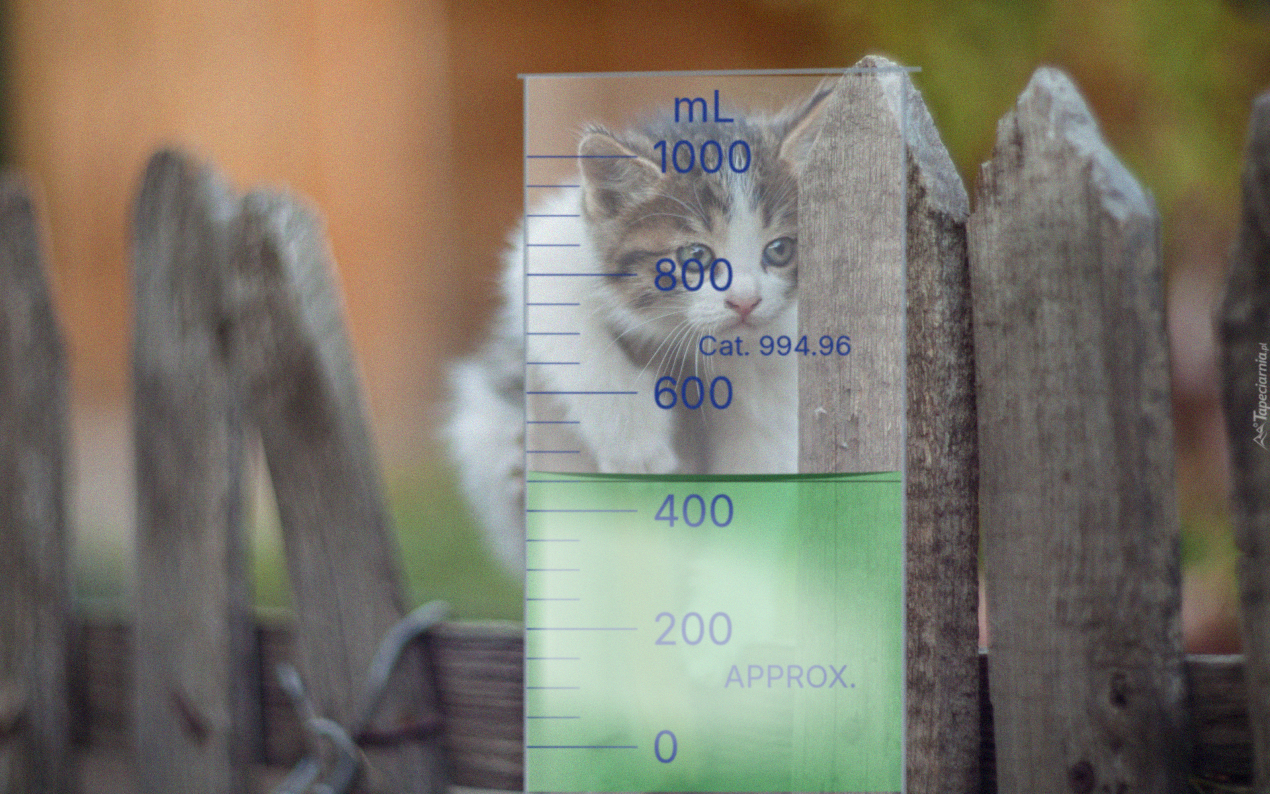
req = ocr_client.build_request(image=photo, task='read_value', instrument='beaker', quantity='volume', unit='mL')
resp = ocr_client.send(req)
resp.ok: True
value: 450 mL
